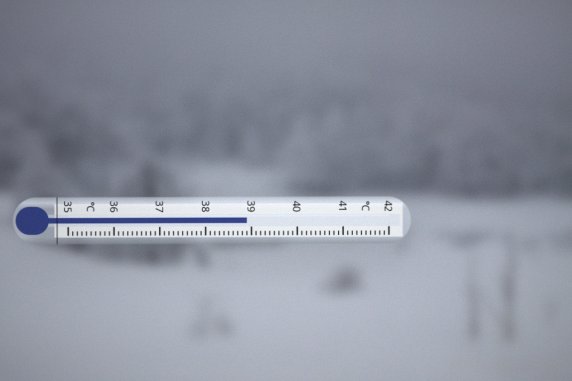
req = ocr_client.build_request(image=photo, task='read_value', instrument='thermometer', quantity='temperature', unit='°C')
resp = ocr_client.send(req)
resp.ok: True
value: 38.9 °C
